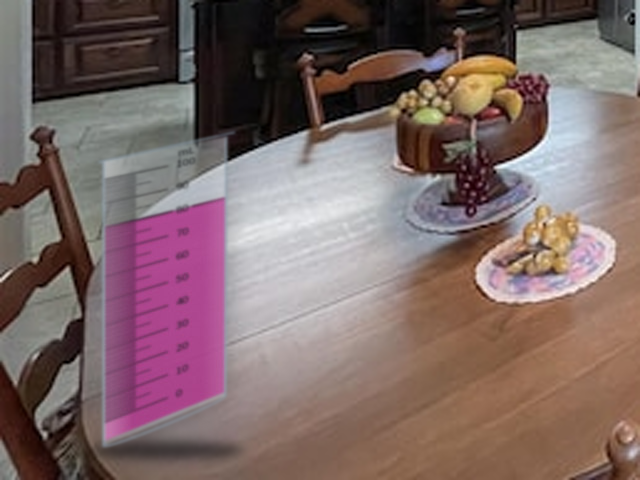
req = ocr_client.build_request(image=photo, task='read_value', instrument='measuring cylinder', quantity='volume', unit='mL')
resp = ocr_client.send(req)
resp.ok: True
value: 80 mL
